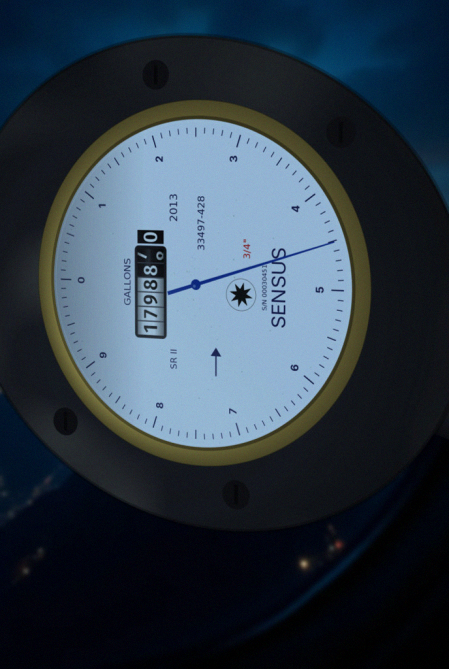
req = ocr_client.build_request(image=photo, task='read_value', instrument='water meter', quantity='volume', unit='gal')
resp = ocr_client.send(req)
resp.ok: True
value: 1798874.5 gal
